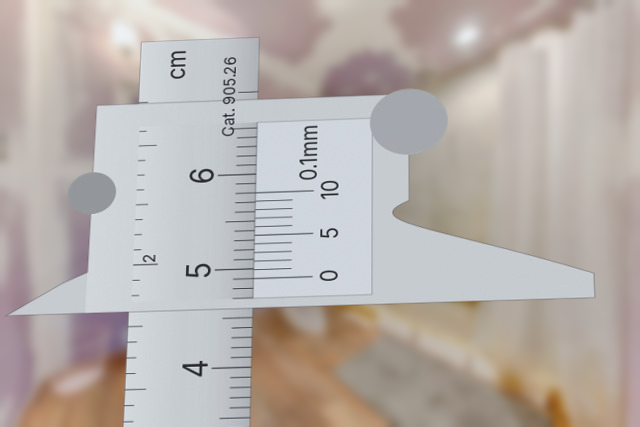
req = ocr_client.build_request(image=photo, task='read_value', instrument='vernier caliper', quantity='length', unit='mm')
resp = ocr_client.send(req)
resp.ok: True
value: 49.0 mm
